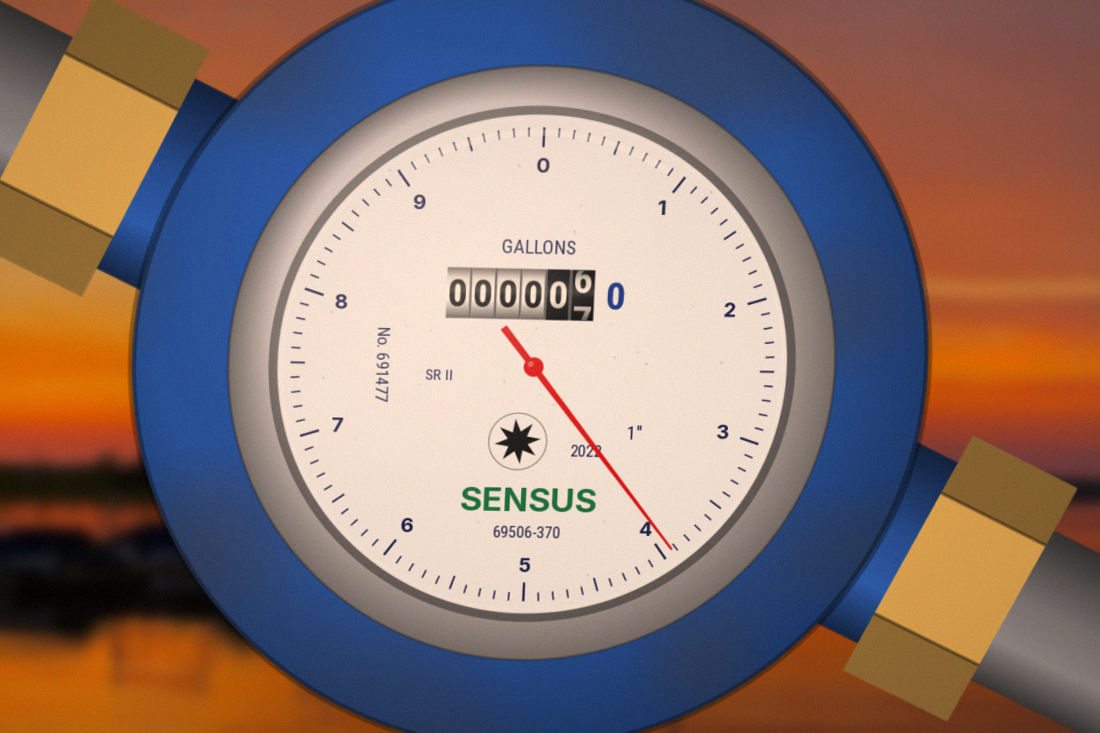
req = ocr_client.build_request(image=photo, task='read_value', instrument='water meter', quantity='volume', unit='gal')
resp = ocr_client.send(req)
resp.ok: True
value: 63.9 gal
